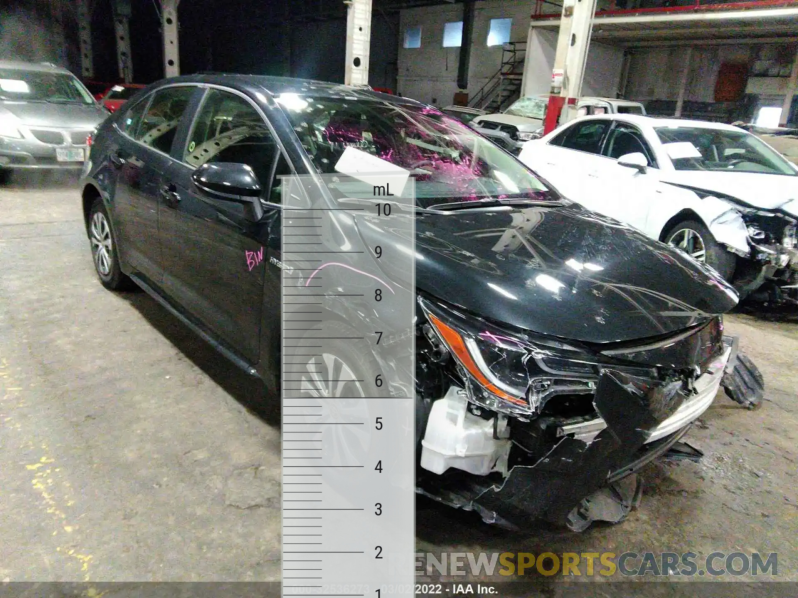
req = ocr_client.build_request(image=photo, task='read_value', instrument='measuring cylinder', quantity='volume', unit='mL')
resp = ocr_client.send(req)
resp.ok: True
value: 5.6 mL
